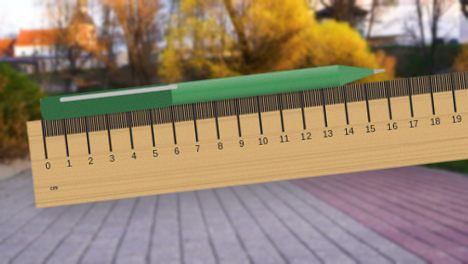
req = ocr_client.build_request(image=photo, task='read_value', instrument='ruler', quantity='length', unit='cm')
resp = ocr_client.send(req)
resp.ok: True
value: 16 cm
